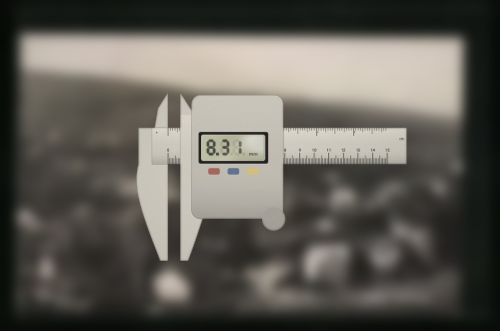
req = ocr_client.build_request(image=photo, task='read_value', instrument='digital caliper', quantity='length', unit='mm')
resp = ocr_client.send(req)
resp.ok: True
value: 8.31 mm
